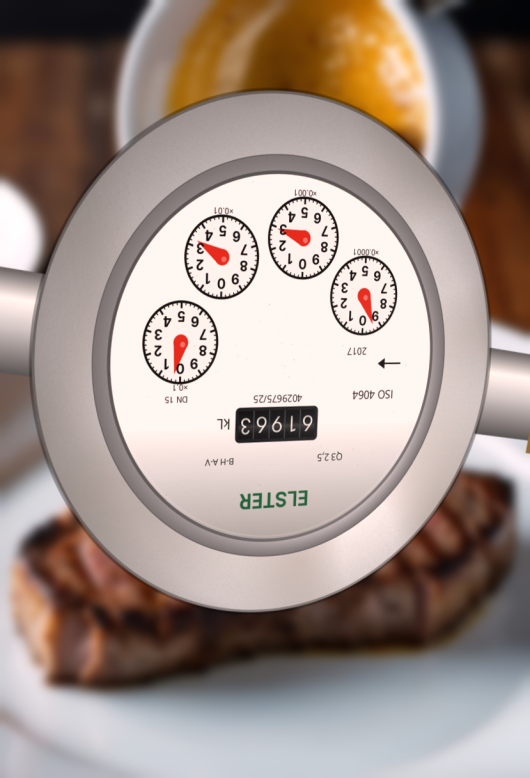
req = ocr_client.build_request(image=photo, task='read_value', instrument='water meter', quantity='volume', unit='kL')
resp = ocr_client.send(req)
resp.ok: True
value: 61963.0329 kL
